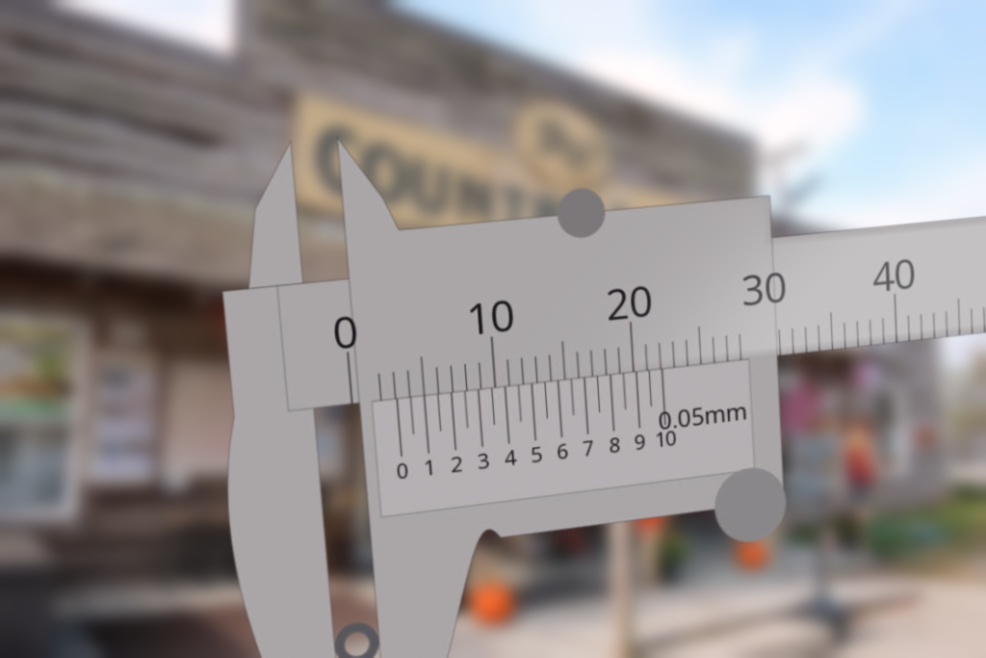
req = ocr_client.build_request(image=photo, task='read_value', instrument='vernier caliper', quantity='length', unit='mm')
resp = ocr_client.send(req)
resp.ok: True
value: 3.1 mm
